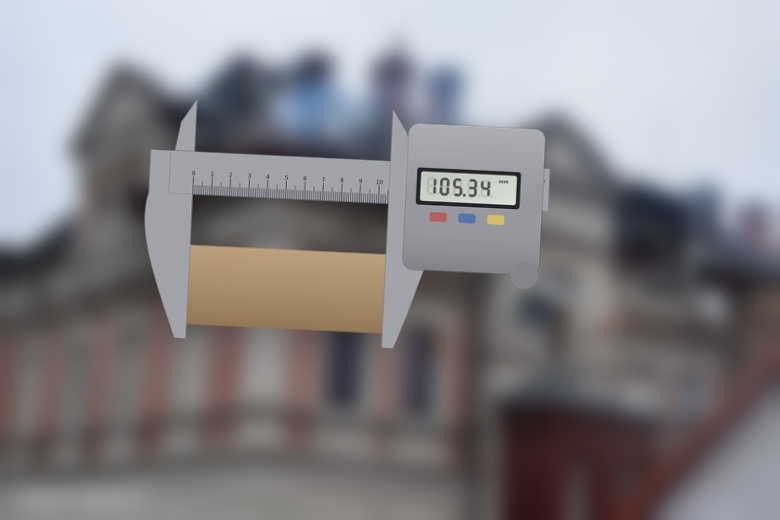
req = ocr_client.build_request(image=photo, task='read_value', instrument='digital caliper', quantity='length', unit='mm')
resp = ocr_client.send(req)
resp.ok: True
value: 105.34 mm
